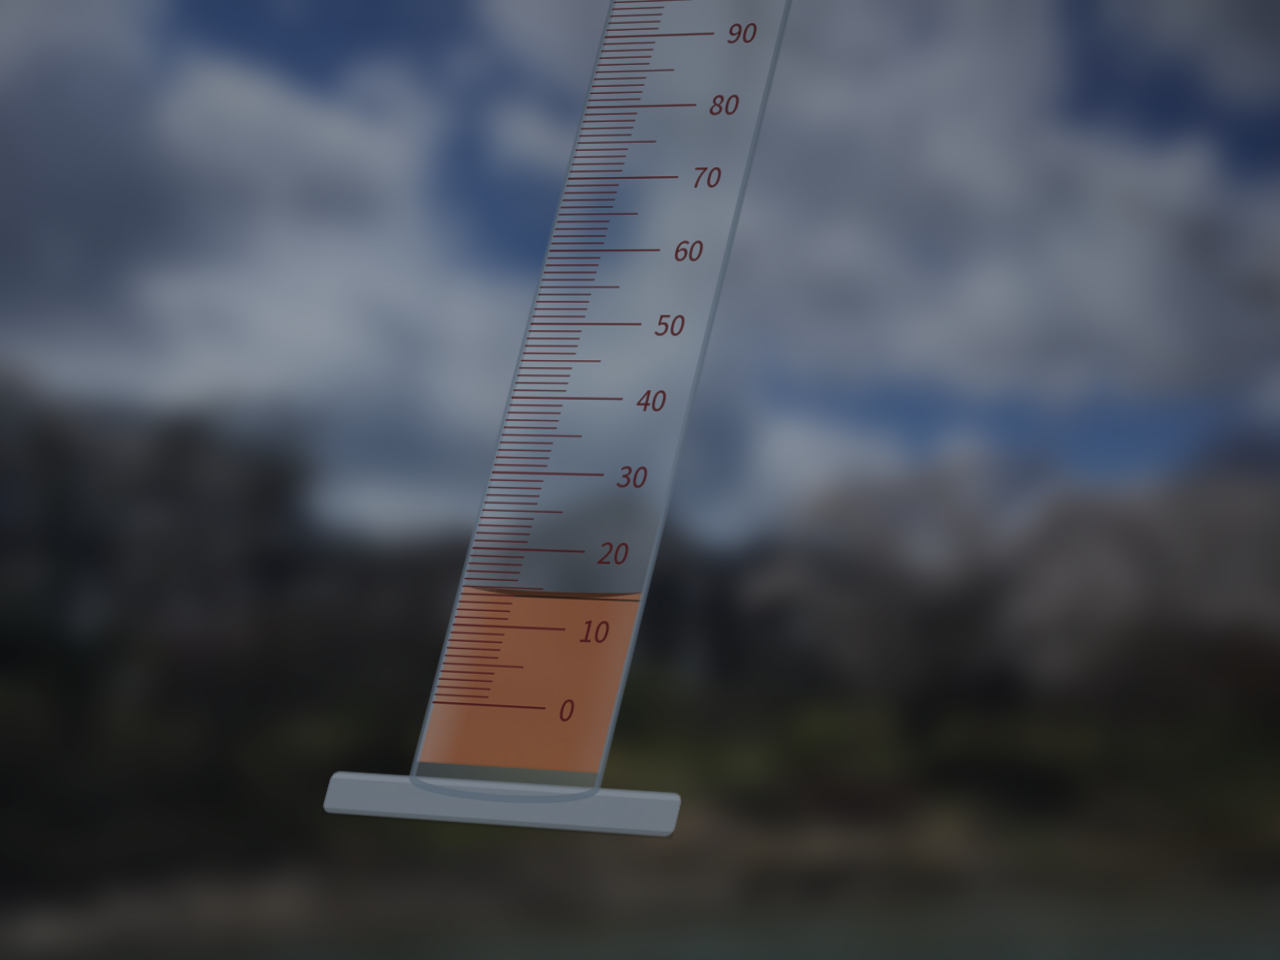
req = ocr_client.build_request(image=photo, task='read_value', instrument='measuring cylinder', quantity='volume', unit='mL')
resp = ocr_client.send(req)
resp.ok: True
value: 14 mL
